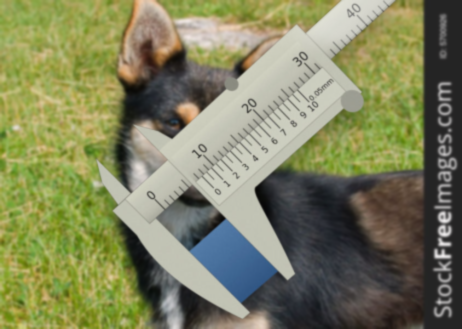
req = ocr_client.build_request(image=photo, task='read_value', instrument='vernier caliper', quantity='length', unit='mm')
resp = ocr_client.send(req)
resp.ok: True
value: 7.6 mm
